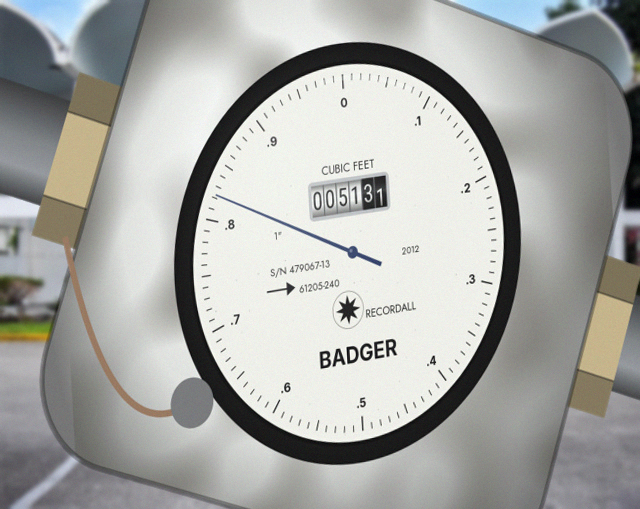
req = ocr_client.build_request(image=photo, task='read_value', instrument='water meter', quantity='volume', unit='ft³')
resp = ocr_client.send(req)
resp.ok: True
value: 5130.82 ft³
